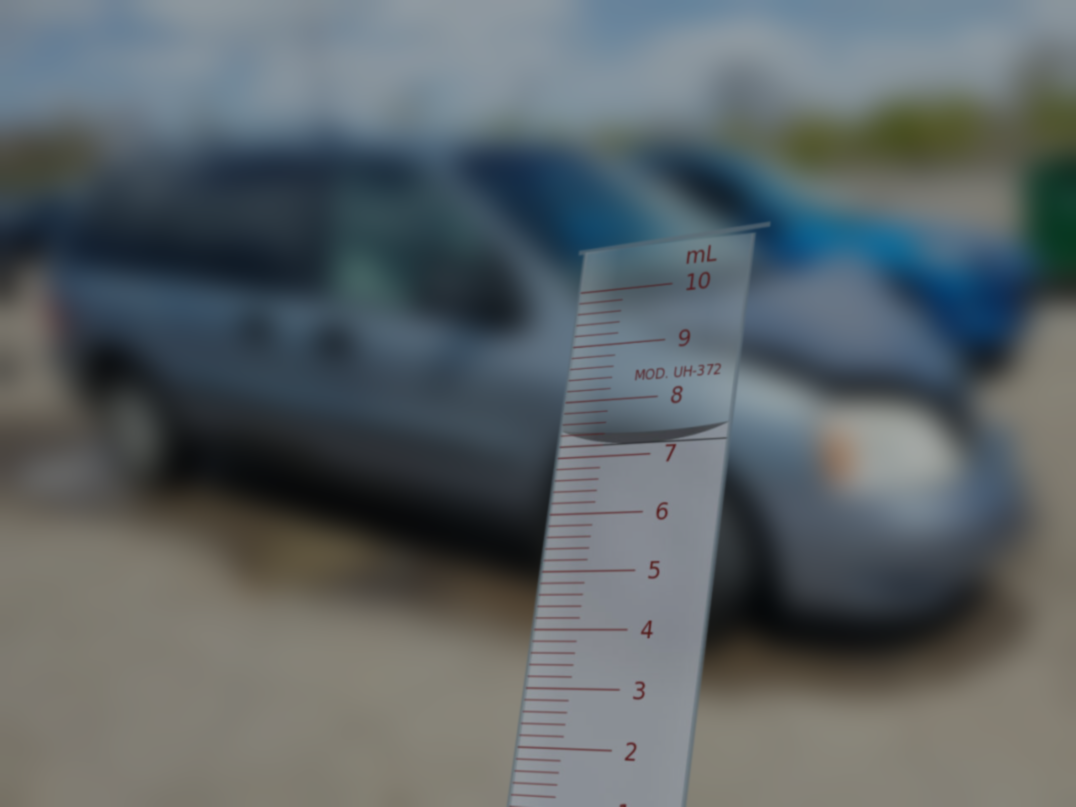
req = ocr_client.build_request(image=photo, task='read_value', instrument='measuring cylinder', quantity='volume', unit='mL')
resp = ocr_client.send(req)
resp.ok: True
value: 7.2 mL
